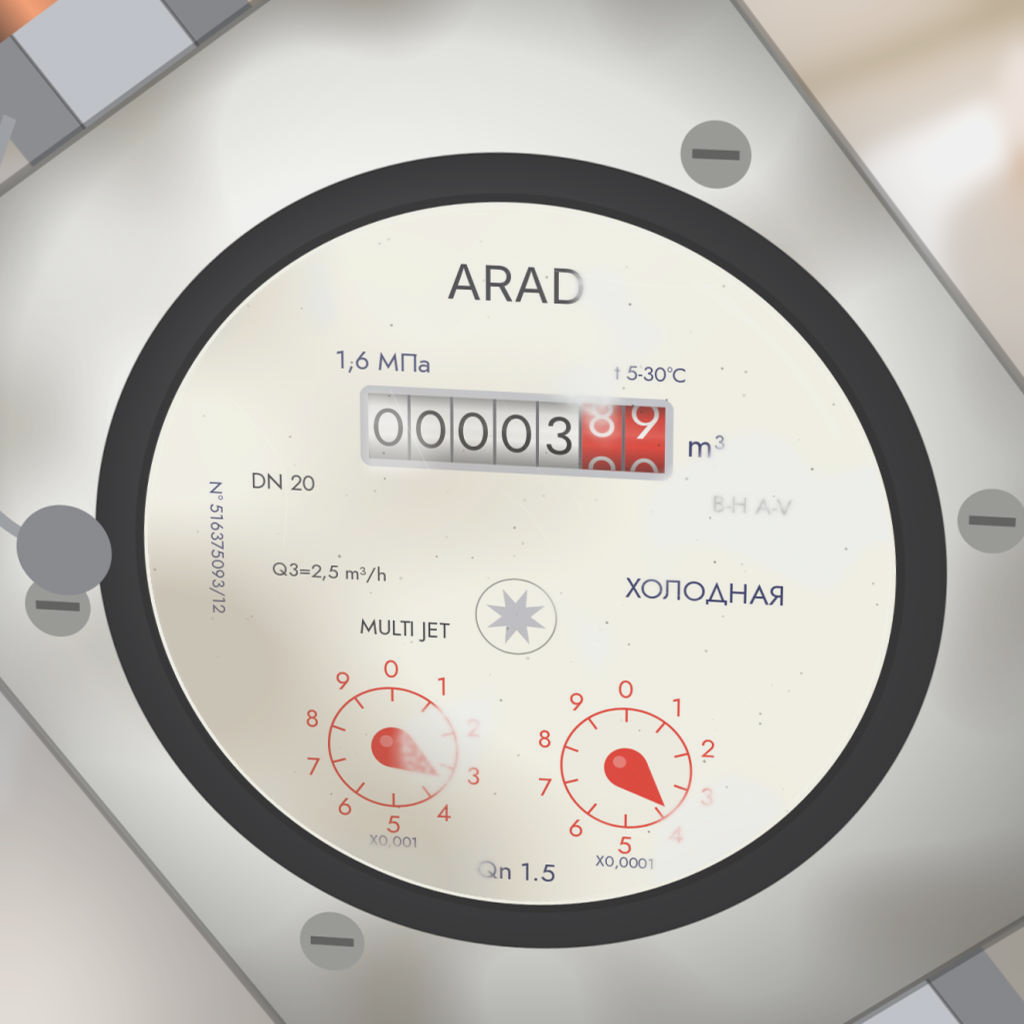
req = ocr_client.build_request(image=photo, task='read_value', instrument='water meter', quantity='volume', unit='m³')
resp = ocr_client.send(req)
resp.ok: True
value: 3.8933 m³
